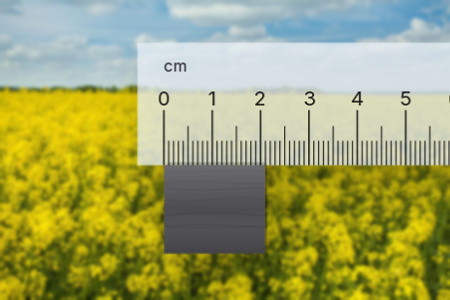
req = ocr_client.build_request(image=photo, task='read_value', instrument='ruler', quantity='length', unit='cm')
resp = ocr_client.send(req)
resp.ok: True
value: 2.1 cm
